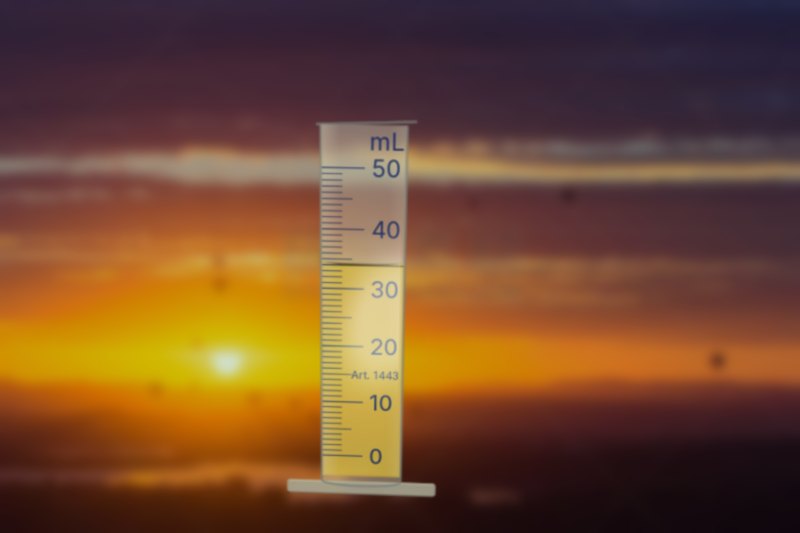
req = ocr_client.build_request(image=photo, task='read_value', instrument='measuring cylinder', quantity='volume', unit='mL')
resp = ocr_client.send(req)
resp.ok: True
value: 34 mL
